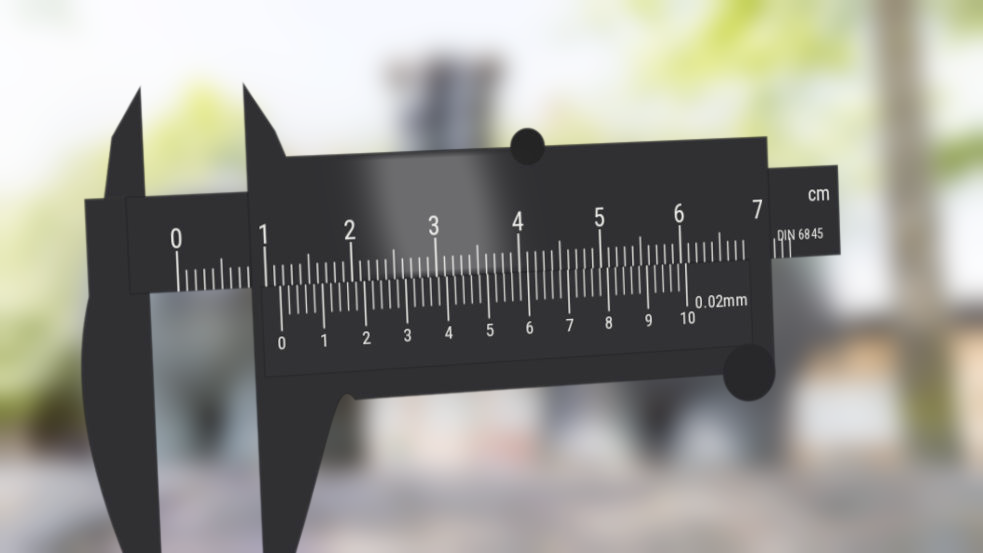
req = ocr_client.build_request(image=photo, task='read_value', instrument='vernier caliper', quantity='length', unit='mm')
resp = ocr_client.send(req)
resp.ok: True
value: 11.6 mm
